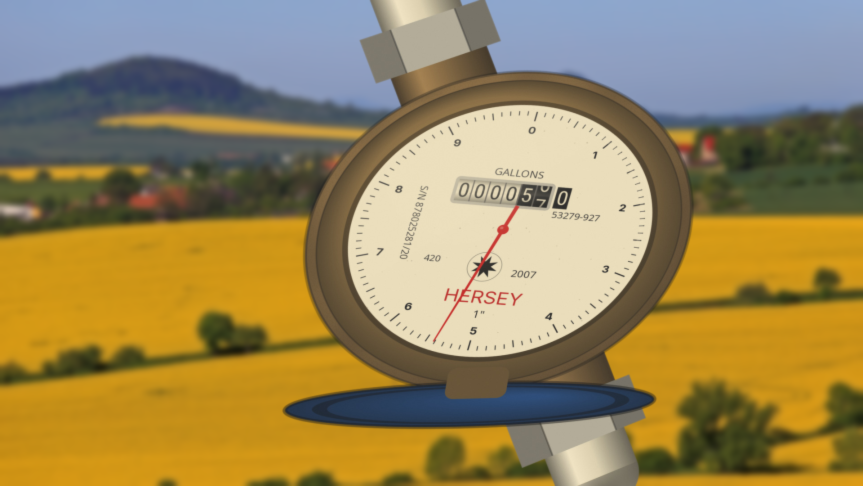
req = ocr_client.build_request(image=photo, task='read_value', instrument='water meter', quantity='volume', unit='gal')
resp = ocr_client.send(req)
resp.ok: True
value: 565.4 gal
